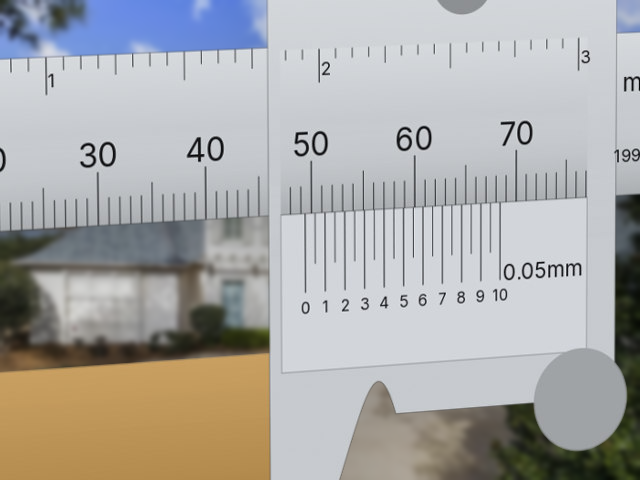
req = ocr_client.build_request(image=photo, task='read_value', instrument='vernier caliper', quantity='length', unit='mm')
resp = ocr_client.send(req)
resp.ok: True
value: 49.4 mm
